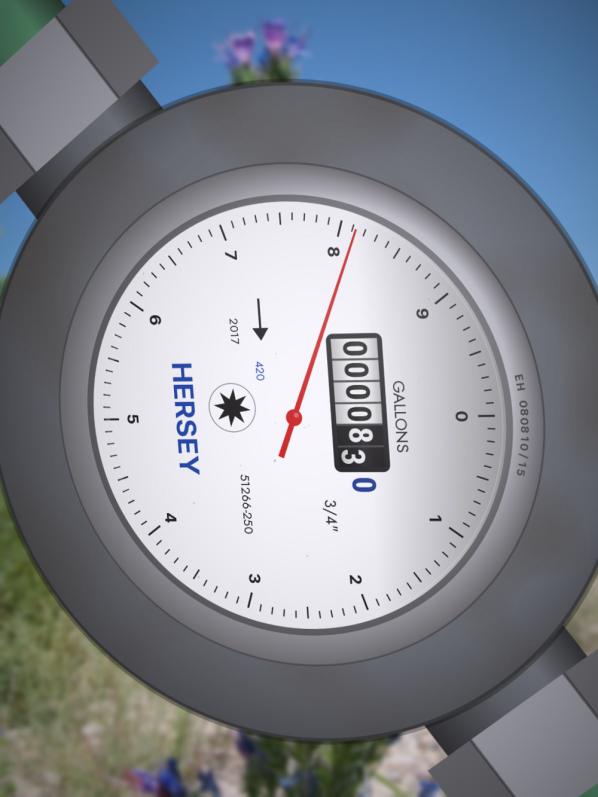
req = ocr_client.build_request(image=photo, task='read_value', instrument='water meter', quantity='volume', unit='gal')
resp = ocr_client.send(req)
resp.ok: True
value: 828.1 gal
